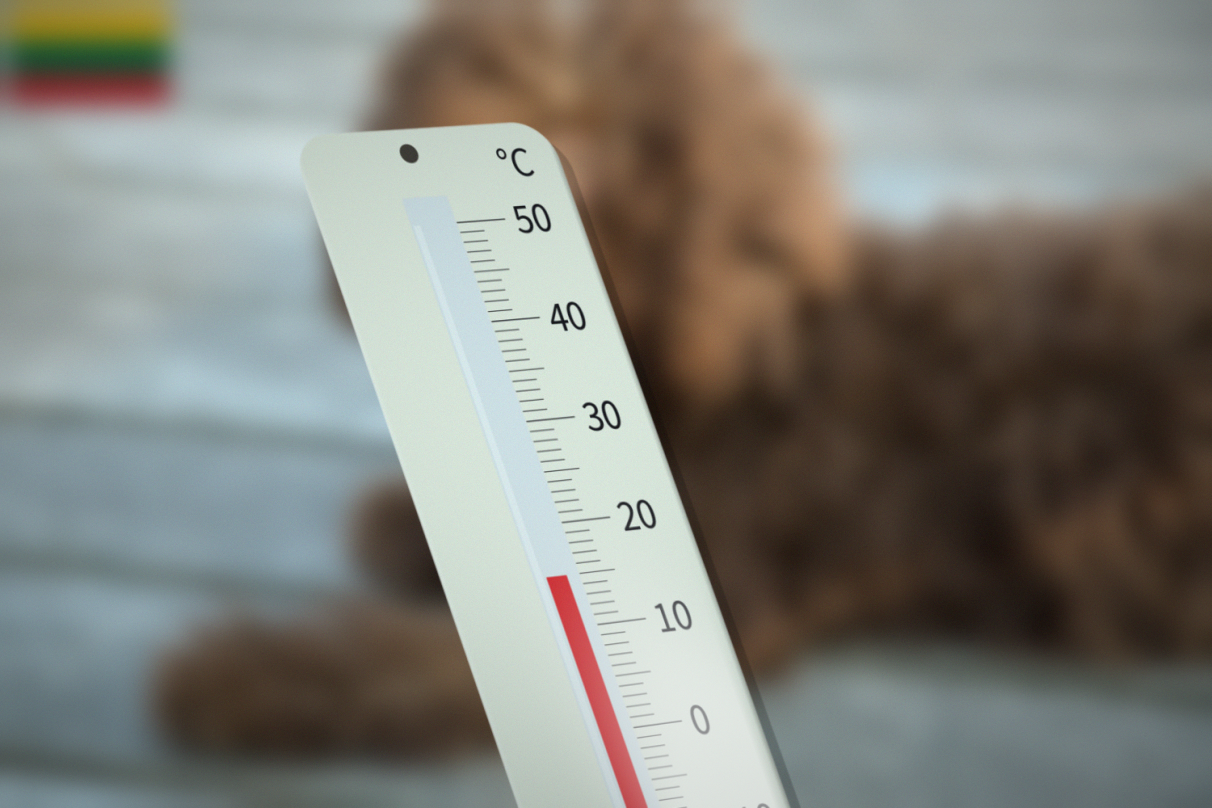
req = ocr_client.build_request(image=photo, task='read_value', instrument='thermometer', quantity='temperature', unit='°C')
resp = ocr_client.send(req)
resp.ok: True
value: 15 °C
